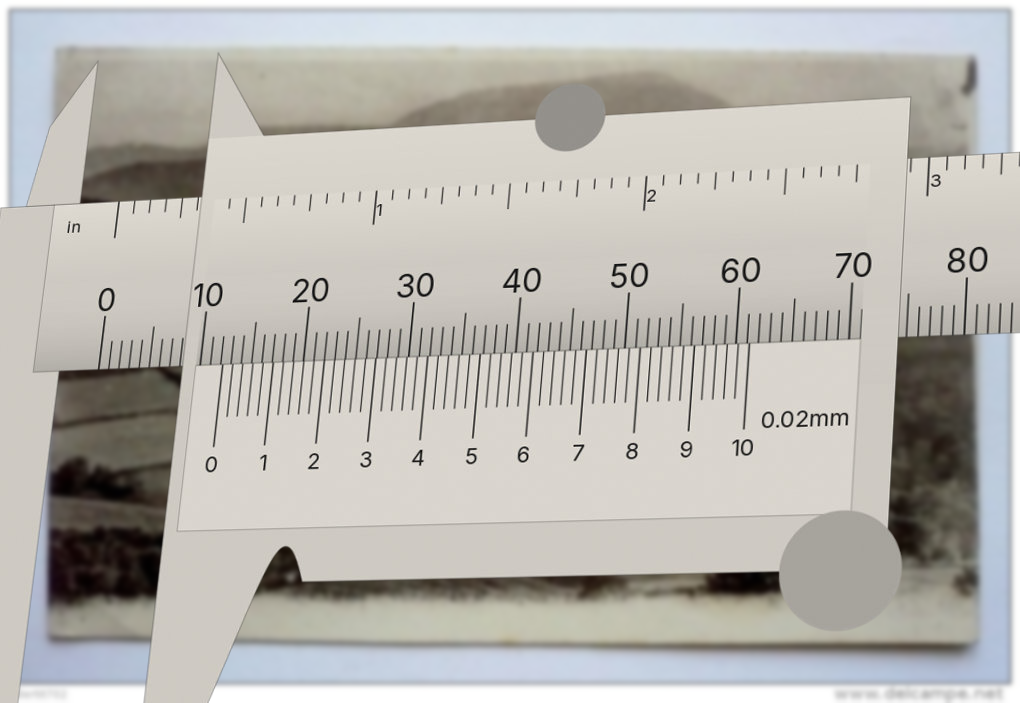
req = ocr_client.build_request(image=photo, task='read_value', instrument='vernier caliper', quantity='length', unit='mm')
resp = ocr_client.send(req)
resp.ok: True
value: 12.2 mm
